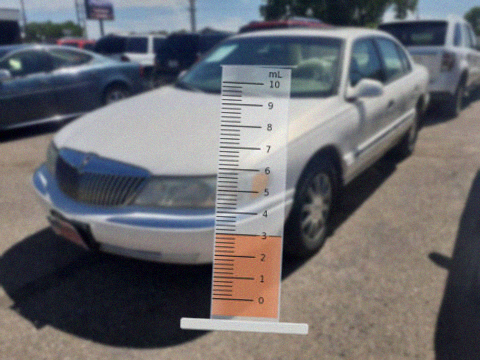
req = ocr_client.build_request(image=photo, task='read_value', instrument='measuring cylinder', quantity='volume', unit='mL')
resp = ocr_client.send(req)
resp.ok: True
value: 3 mL
